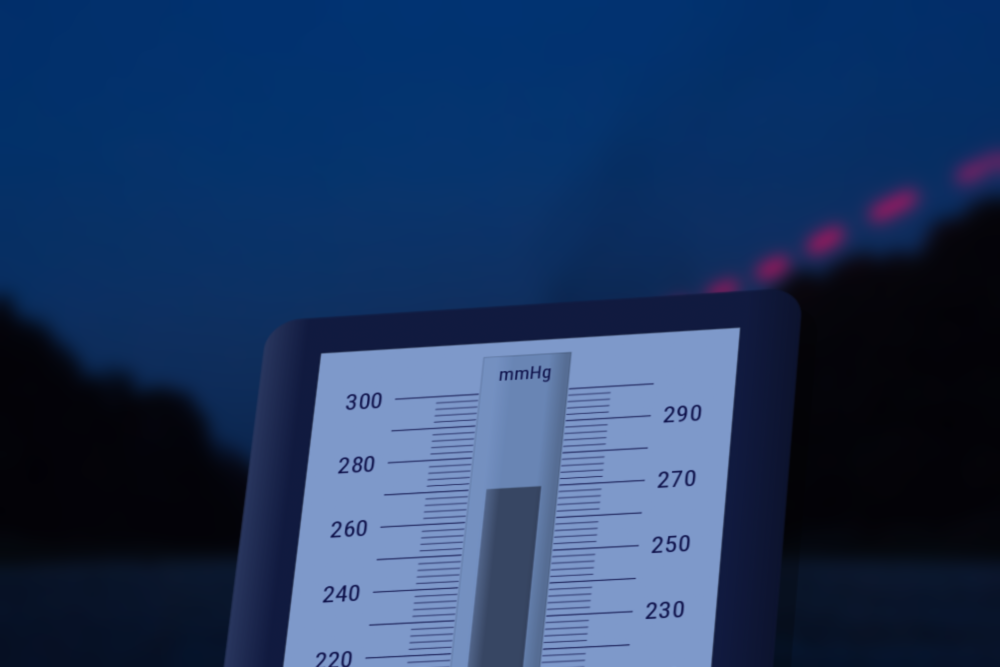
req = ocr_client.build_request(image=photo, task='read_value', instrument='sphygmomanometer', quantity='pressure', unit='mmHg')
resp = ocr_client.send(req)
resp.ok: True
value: 270 mmHg
